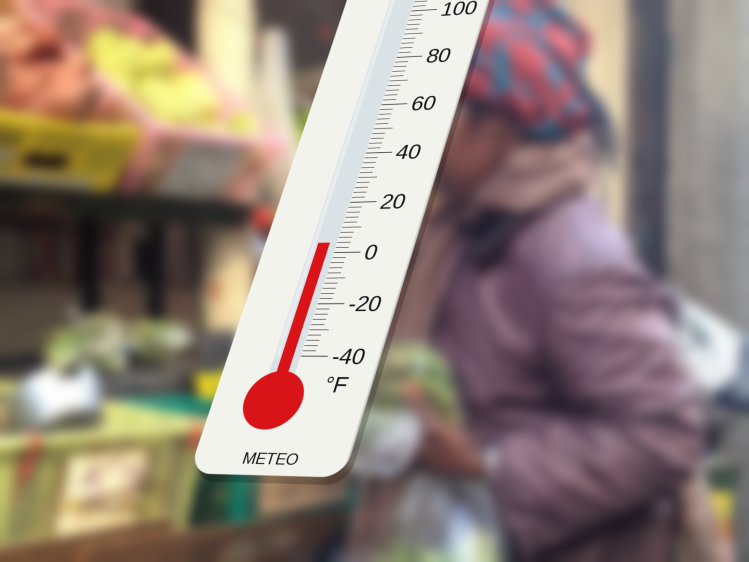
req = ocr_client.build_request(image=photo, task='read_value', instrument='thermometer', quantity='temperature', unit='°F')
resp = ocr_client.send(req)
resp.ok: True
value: 4 °F
